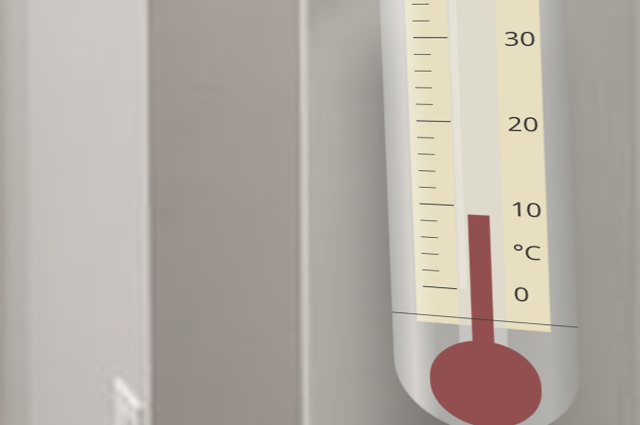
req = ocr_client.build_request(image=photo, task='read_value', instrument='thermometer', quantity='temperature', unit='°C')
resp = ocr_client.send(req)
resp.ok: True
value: 9 °C
